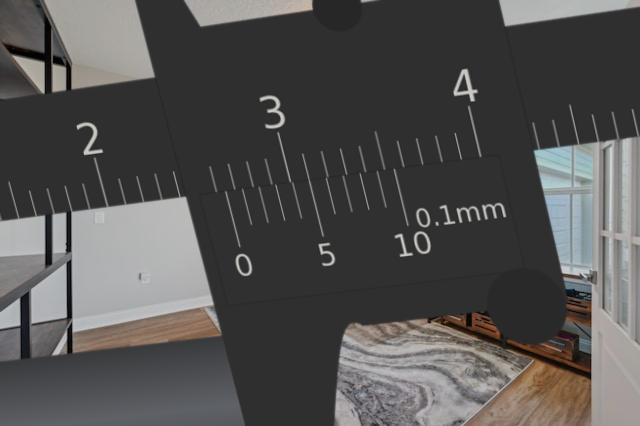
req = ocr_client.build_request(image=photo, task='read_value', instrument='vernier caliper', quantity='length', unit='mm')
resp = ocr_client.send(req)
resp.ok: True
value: 26.5 mm
